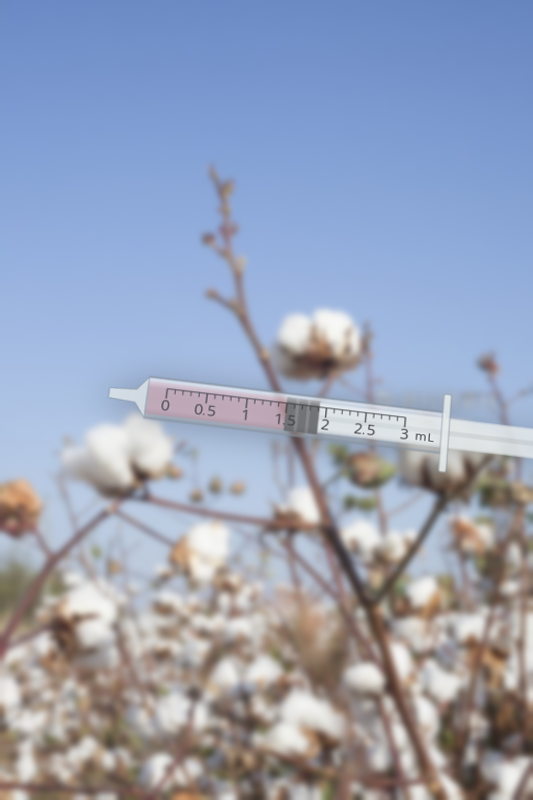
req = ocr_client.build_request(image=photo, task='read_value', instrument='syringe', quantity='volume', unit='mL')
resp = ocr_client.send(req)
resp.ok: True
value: 1.5 mL
